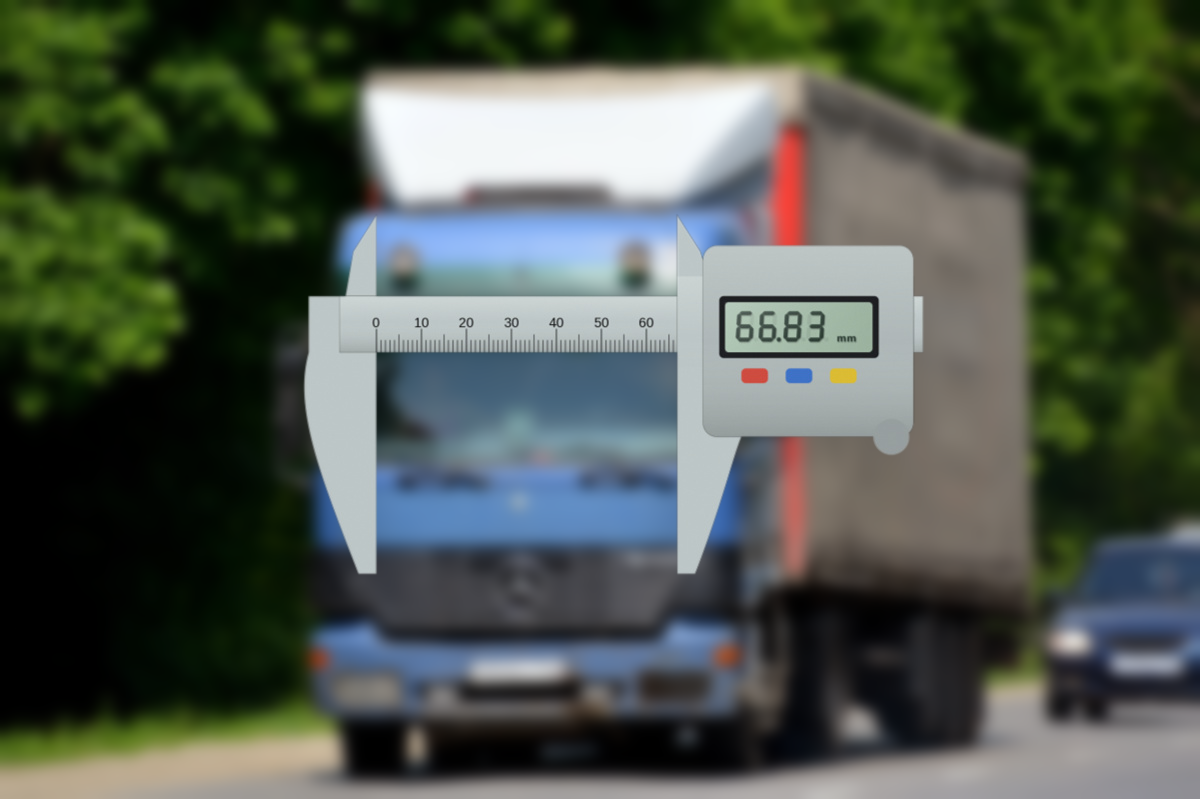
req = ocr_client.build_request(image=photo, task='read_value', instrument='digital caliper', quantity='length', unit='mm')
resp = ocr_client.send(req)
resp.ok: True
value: 66.83 mm
